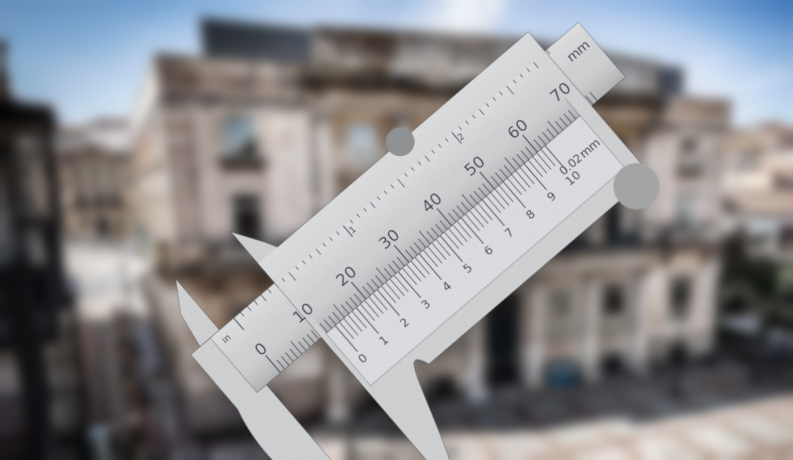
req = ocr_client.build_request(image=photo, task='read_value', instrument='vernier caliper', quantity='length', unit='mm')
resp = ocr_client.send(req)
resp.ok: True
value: 12.8 mm
